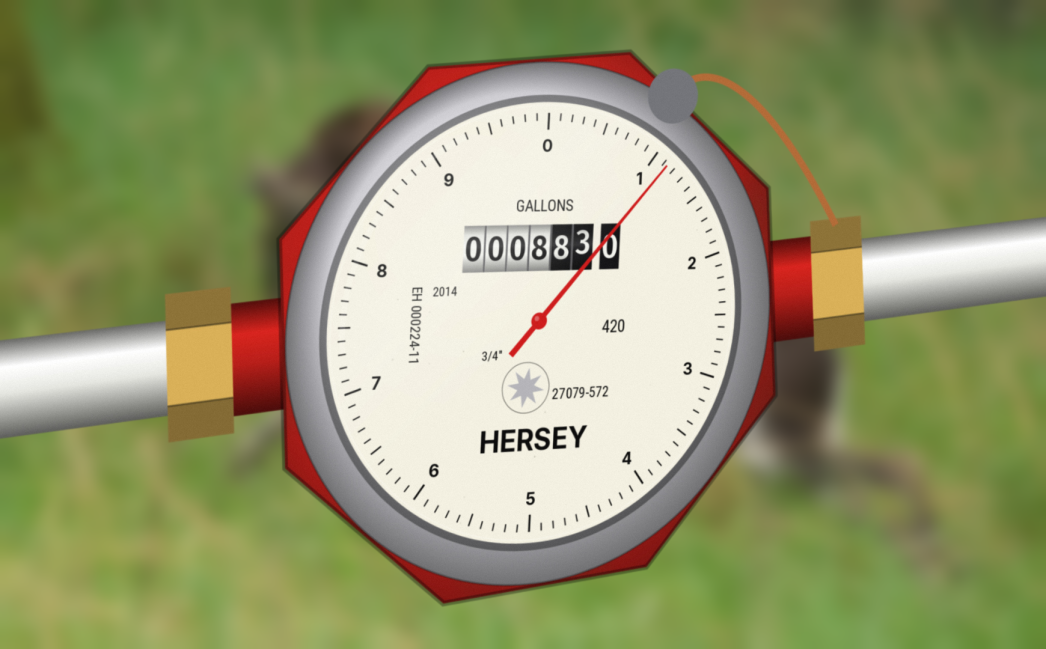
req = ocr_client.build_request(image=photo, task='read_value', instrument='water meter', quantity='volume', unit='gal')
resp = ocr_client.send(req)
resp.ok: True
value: 8831.1 gal
